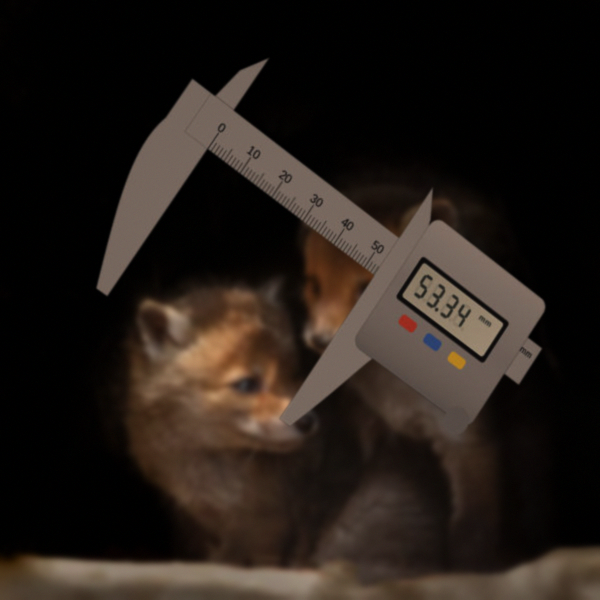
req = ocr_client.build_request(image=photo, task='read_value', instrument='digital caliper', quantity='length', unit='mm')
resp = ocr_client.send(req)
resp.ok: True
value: 53.34 mm
